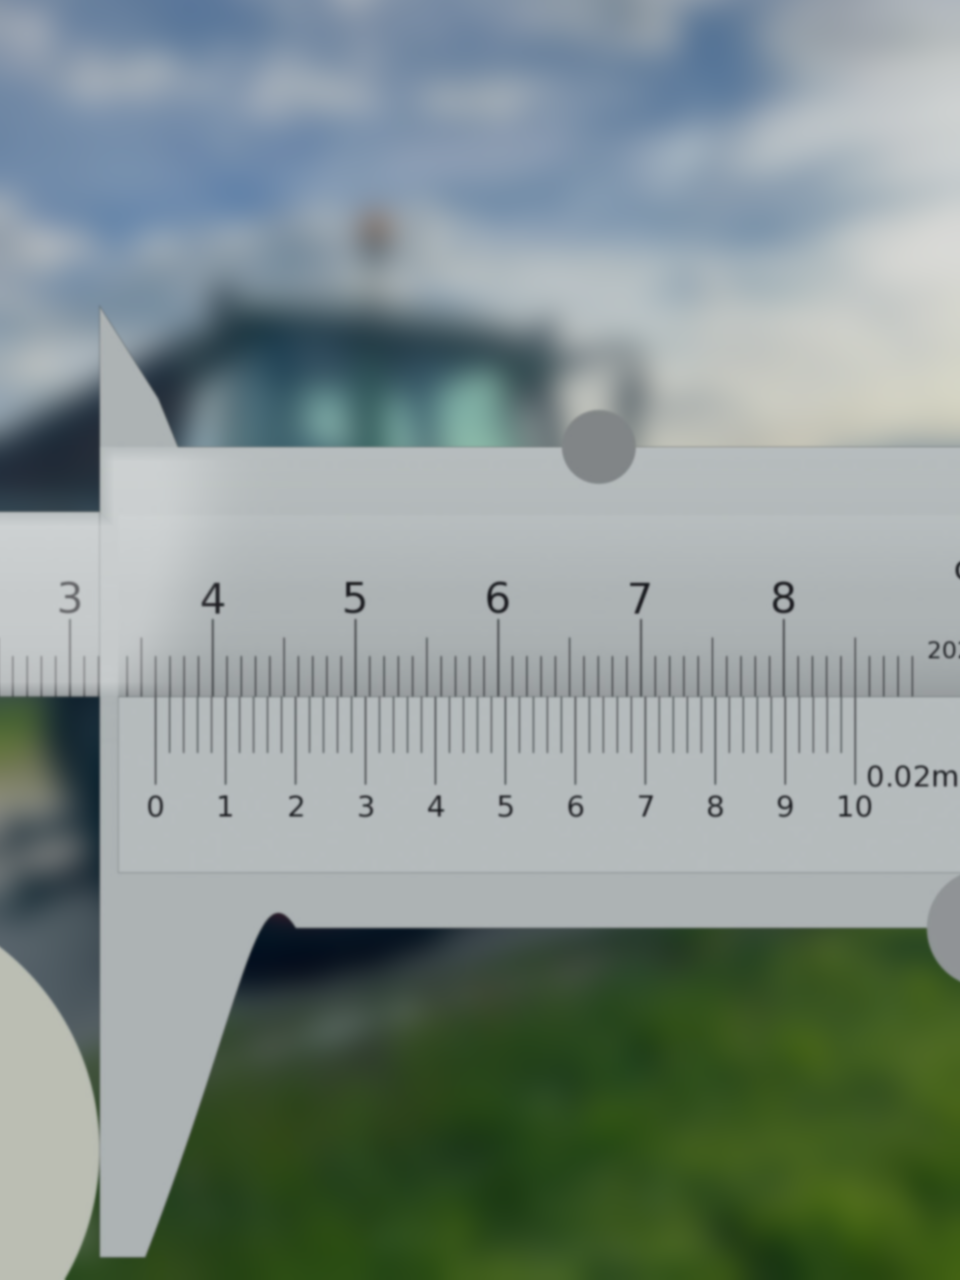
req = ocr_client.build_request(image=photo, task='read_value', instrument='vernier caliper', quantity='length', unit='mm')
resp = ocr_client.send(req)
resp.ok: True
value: 36.0 mm
